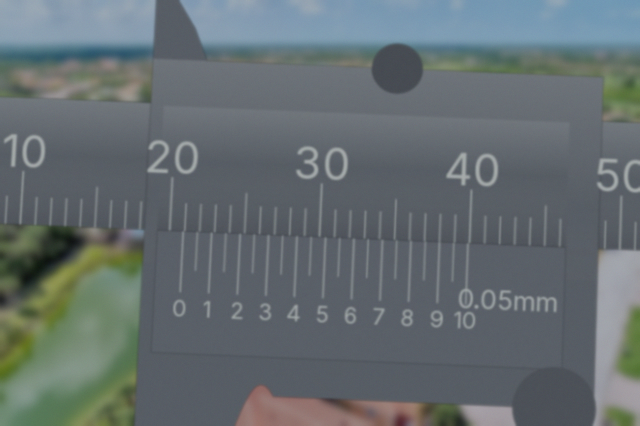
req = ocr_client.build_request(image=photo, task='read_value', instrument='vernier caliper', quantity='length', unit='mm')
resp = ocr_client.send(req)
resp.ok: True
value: 20.9 mm
